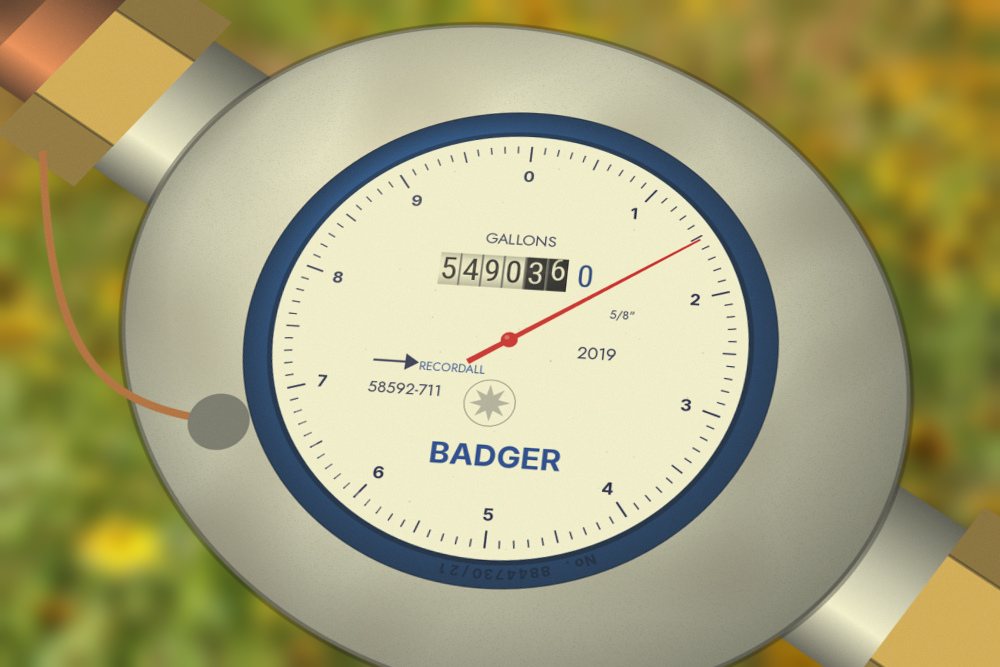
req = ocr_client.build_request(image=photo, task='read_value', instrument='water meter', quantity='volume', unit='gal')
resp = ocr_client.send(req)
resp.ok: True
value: 5490361.5 gal
